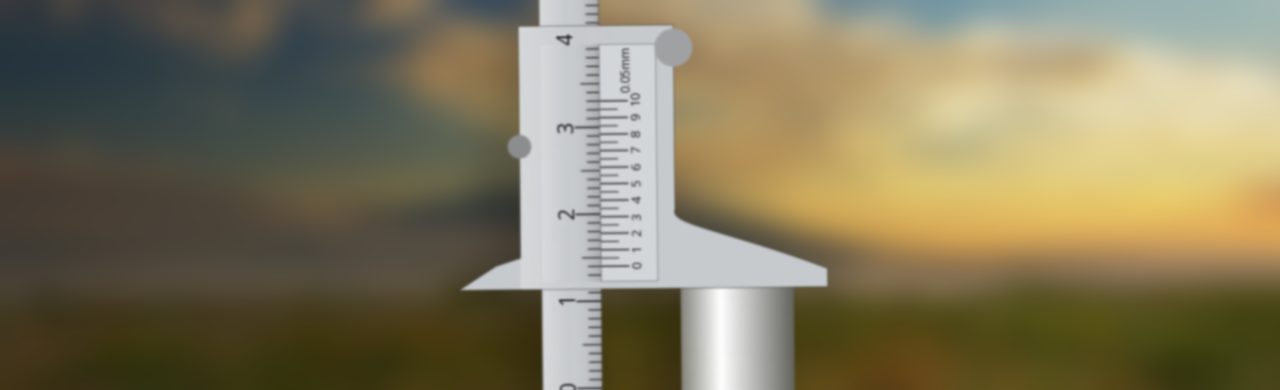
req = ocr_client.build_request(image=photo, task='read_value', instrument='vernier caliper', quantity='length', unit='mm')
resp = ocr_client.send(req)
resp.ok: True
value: 14.0 mm
